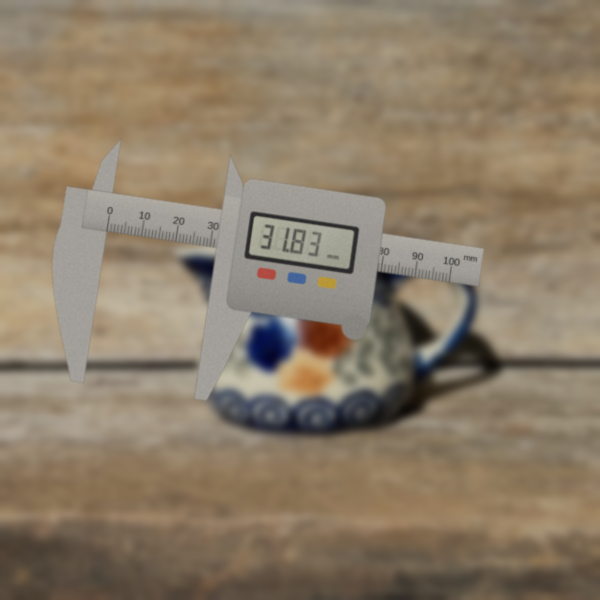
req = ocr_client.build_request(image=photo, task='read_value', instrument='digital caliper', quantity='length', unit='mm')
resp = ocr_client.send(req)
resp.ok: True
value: 31.83 mm
